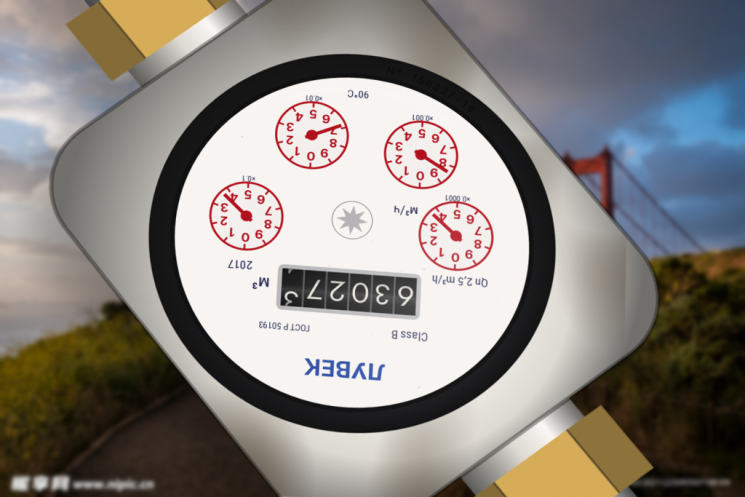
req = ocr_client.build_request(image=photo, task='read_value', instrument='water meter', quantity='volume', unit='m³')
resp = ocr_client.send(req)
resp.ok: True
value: 630273.3683 m³
